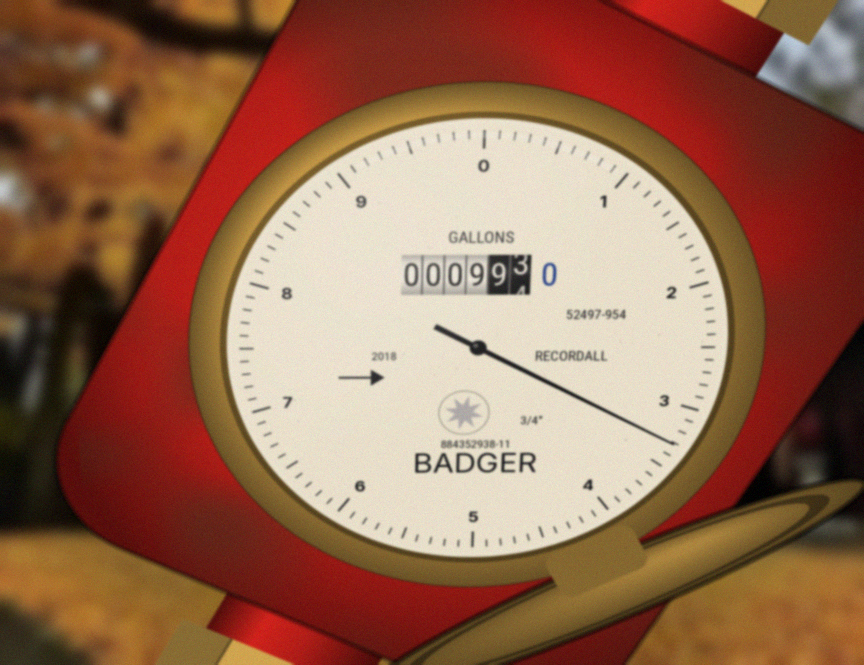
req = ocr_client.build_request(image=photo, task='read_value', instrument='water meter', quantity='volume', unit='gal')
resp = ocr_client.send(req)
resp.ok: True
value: 9933.3 gal
